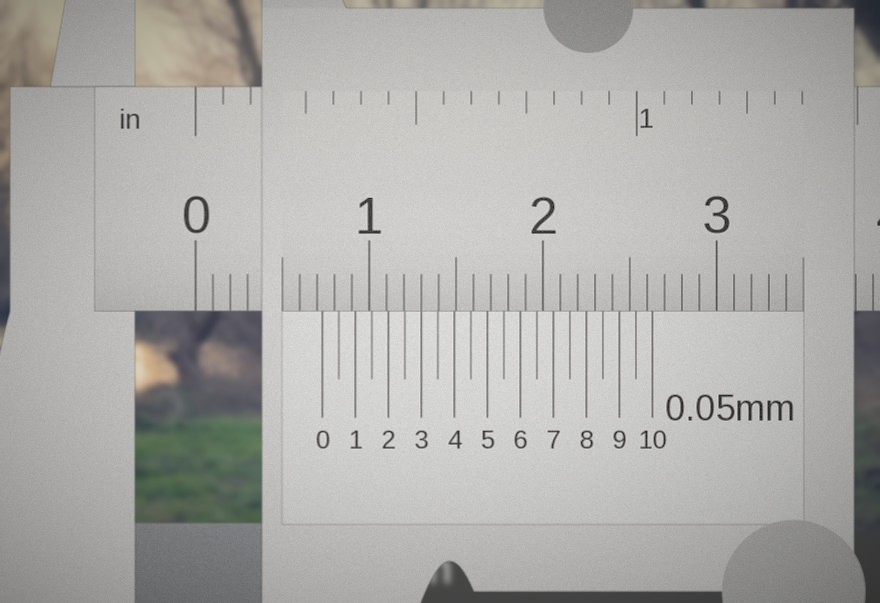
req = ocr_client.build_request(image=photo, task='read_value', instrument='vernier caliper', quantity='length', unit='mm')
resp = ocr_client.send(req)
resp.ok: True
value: 7.3 mm
